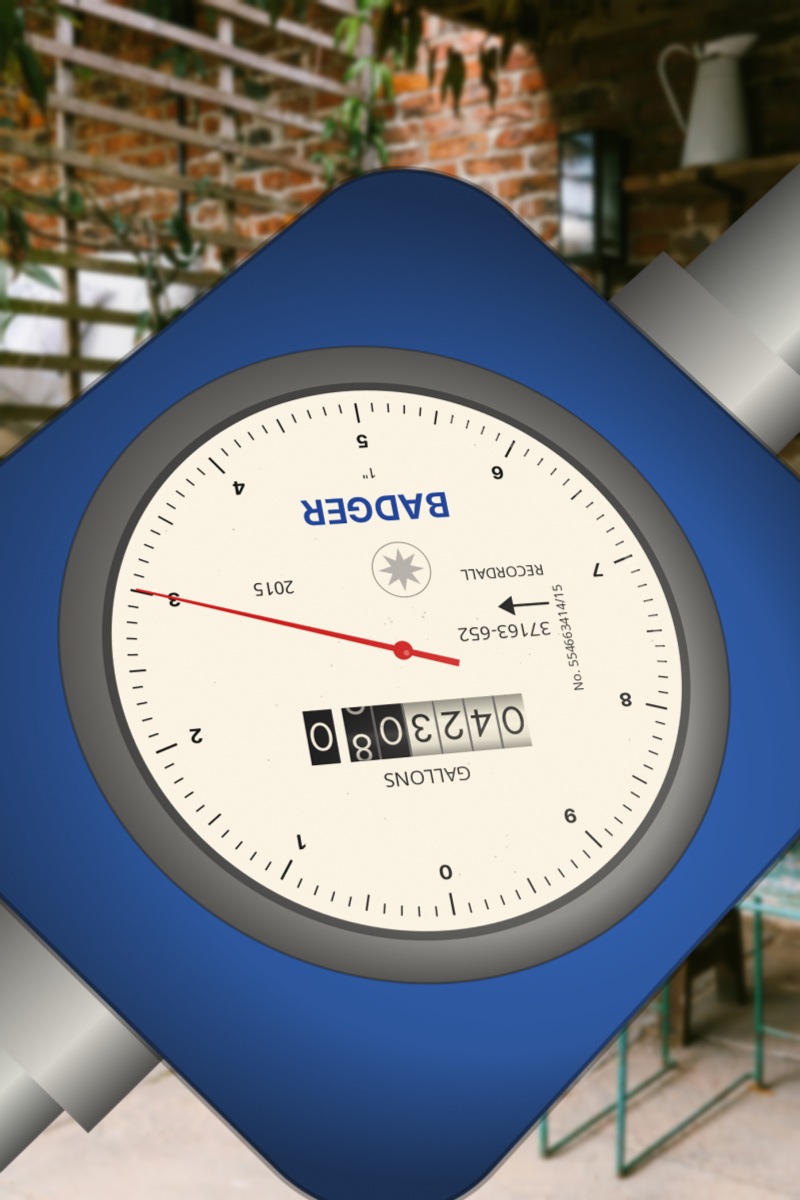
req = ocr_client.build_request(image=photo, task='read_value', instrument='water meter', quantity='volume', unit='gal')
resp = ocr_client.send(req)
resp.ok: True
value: 423083.0 gal
